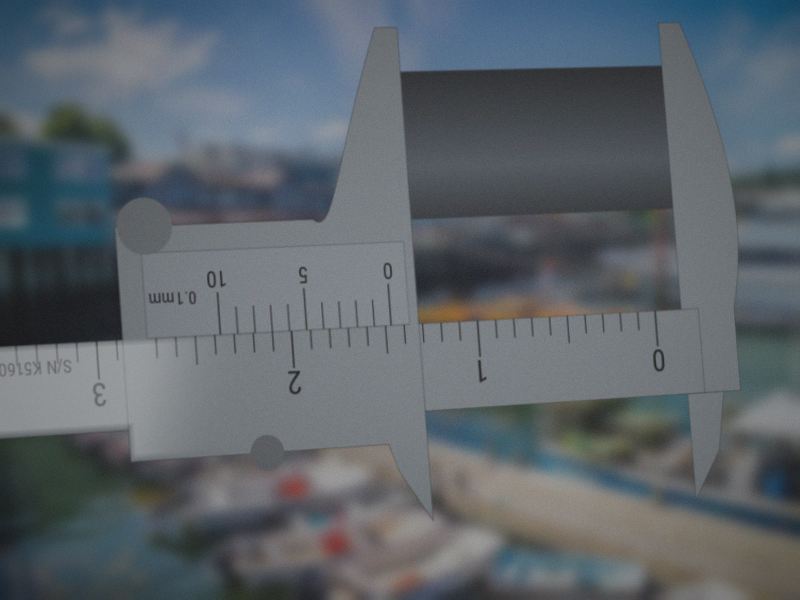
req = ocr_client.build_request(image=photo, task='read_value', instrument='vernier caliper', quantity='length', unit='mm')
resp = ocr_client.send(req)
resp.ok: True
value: 14.7 mm
